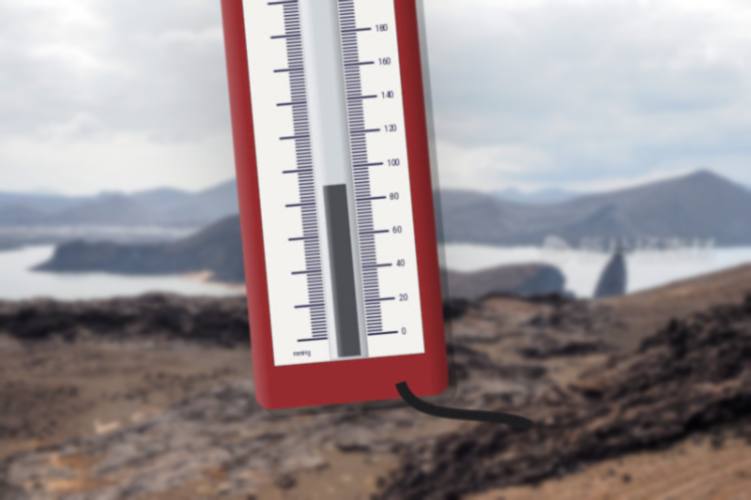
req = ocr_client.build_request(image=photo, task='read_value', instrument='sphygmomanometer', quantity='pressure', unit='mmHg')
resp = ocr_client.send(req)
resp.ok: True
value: 90 mmHg
